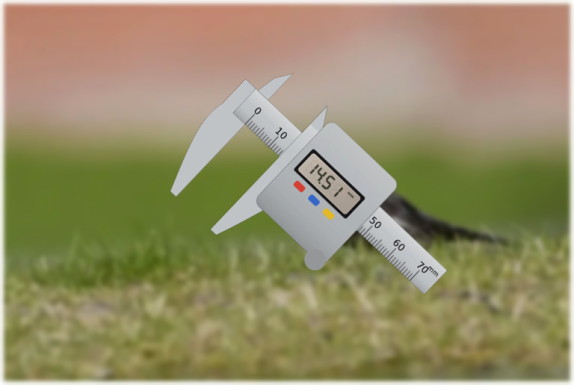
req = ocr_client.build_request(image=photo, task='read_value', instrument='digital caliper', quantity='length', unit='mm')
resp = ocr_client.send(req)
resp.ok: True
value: 14.51 mm
